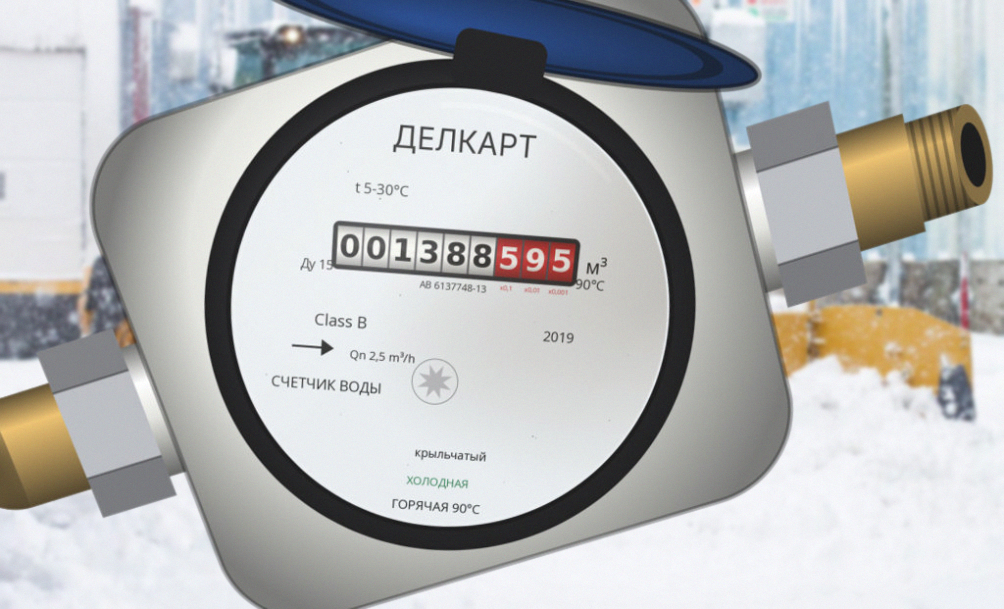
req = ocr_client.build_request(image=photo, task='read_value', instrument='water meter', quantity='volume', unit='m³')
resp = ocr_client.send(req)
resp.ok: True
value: 1388.595 m³
